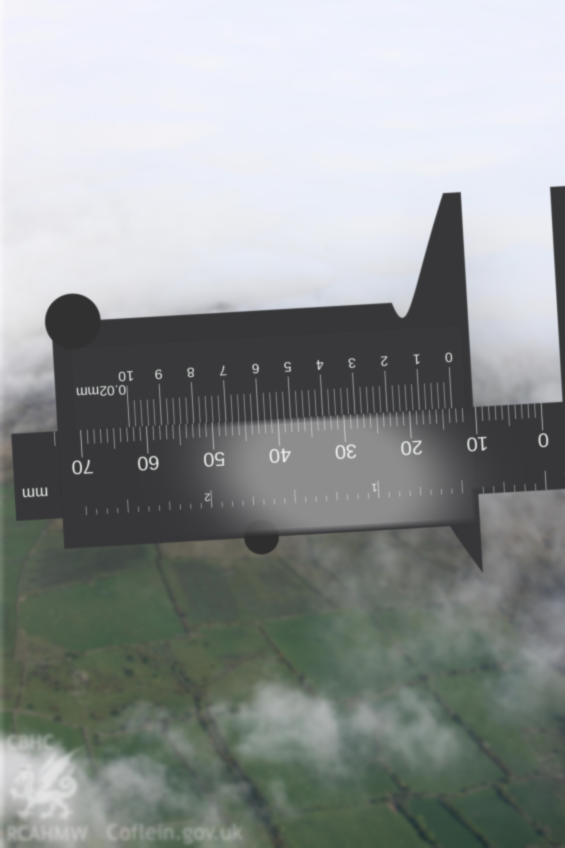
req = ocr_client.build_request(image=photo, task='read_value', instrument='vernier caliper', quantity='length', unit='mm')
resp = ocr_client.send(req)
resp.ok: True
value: 13.6 mm
